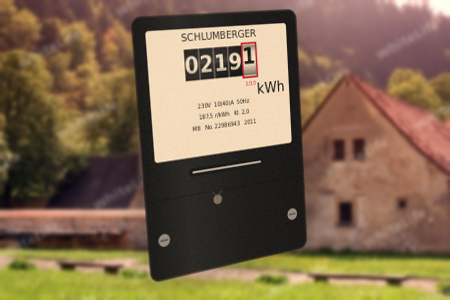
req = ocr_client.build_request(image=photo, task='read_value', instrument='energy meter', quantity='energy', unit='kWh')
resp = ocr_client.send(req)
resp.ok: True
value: 219.1 kWh
